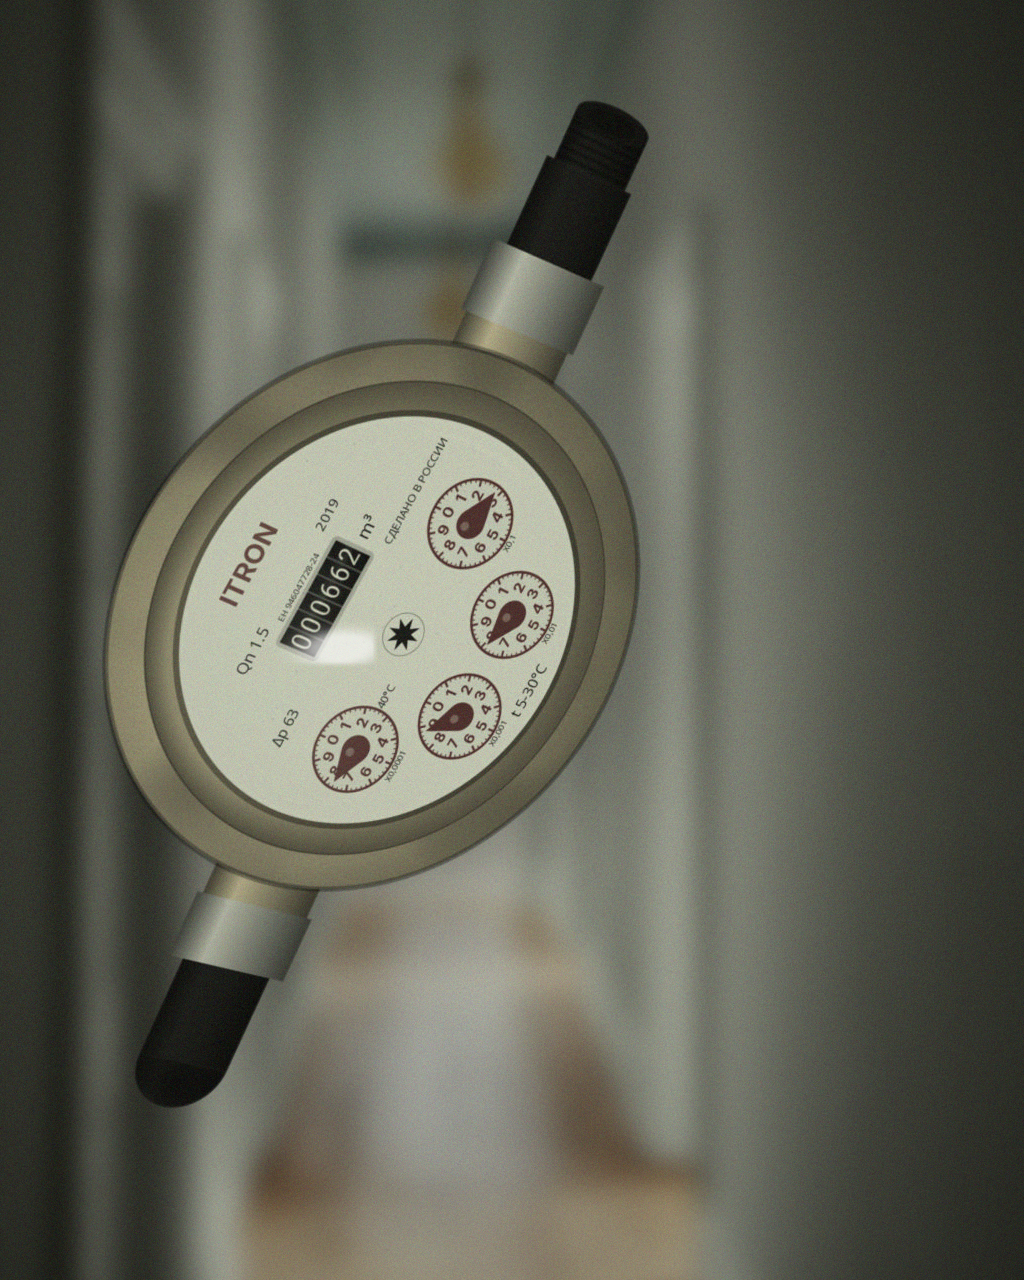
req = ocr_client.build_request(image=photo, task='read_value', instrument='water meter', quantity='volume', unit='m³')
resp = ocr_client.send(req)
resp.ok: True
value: 662.2787 m³
